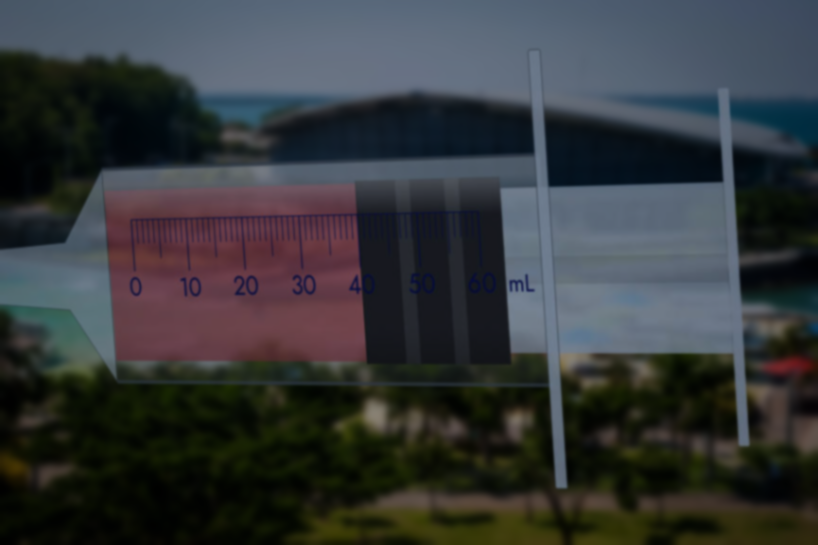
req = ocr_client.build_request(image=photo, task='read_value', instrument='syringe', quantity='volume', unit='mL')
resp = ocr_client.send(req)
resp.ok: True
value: 40 mL
